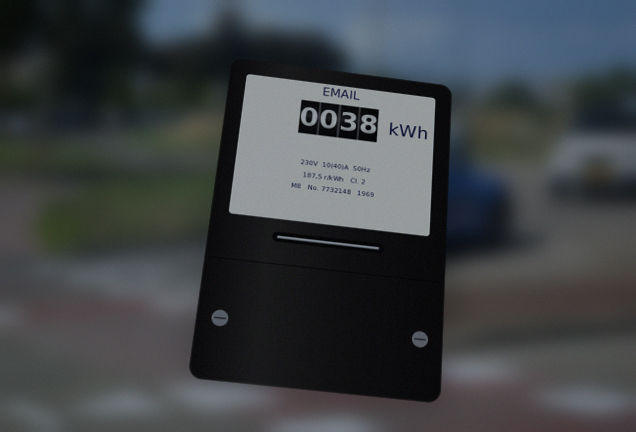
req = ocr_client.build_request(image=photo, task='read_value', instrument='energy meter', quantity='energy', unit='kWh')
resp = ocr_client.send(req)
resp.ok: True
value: 38 kWh
